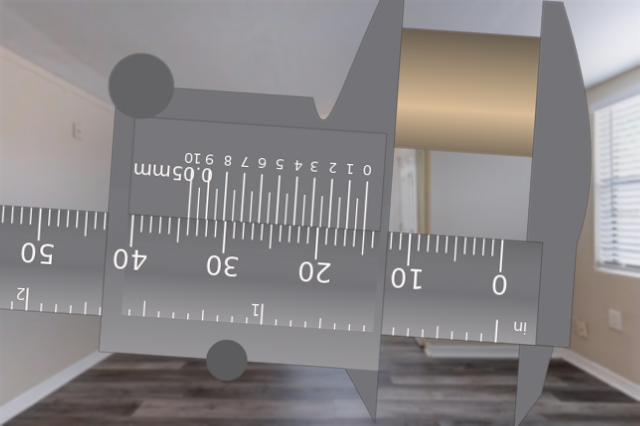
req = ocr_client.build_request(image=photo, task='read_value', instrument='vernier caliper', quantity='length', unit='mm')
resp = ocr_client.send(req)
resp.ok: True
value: 15.0 mm
